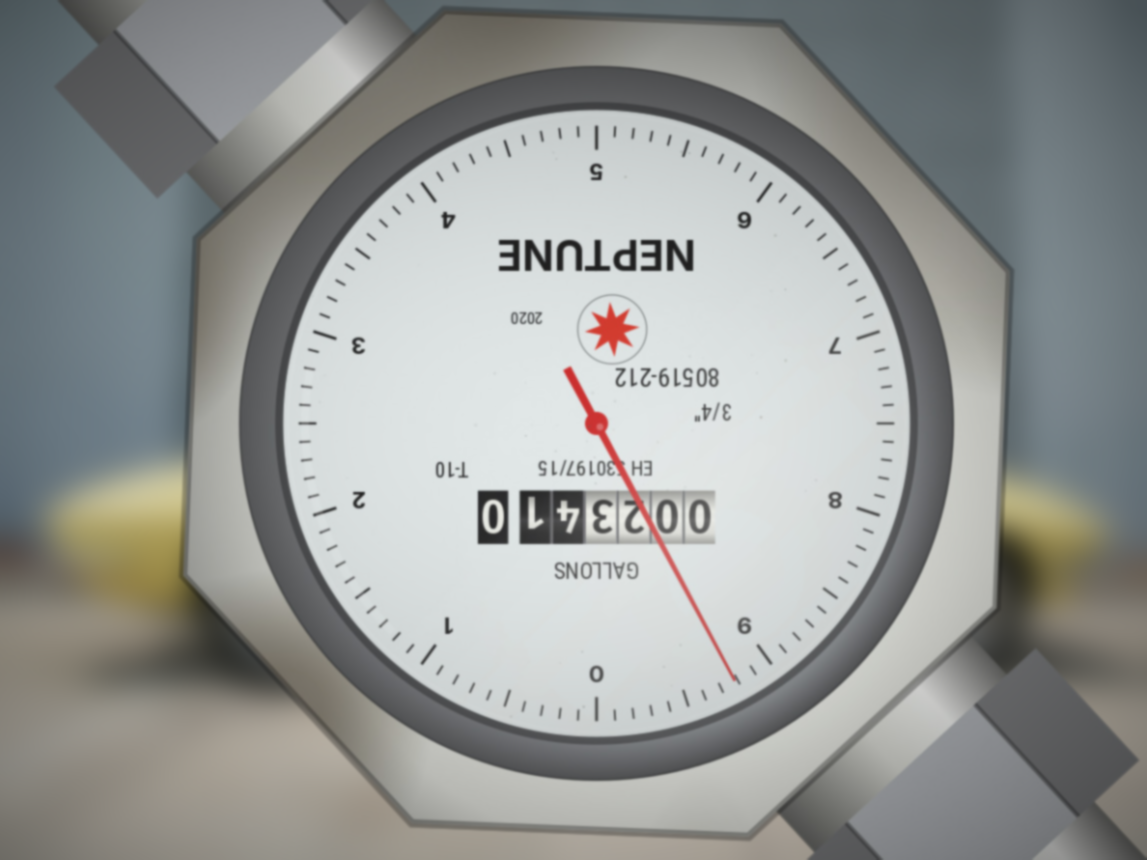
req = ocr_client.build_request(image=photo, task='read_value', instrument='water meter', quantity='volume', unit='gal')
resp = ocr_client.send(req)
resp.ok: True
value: 23409.2 gal
